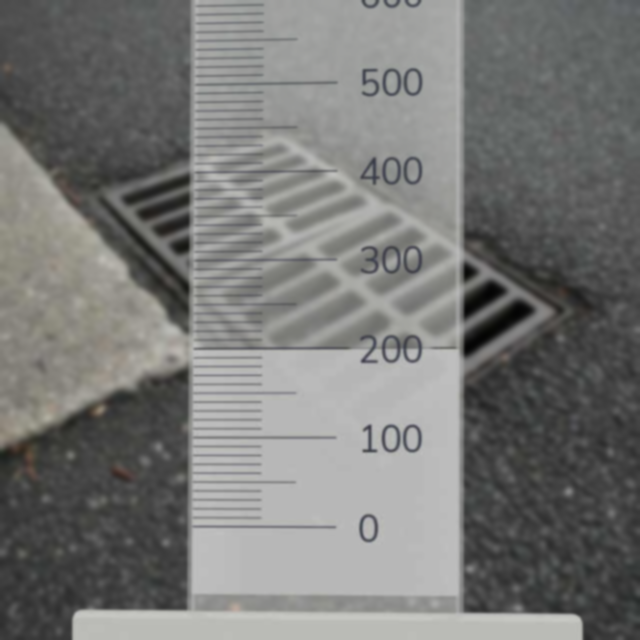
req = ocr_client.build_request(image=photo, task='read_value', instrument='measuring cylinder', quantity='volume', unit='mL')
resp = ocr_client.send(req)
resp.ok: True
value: 200 mL
